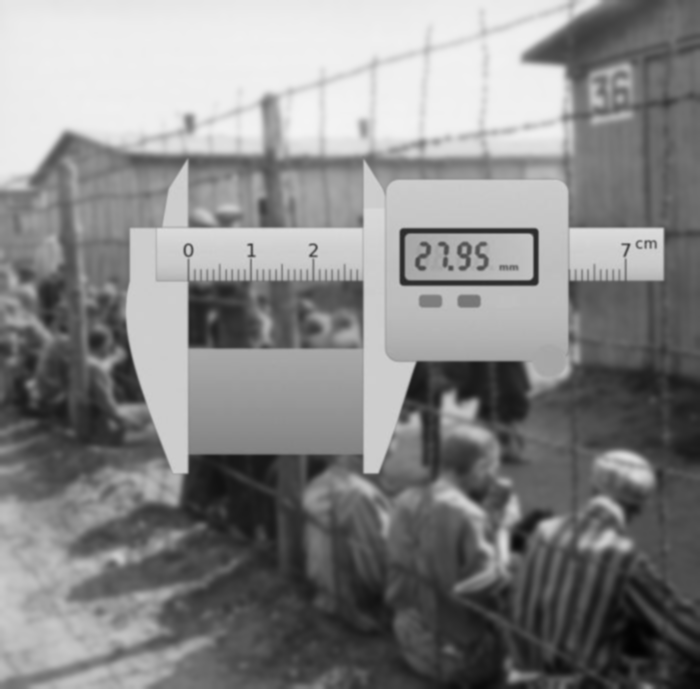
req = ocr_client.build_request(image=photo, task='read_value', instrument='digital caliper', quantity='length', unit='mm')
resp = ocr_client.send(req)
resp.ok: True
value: 27.95 mm
